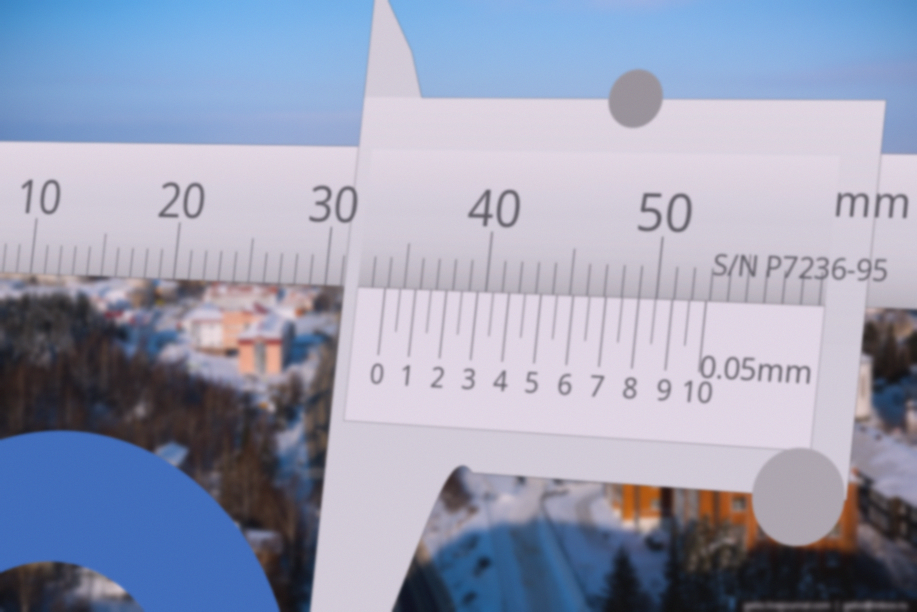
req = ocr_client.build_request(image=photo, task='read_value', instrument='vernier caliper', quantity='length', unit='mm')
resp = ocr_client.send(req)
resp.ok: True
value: 33.8 mm
